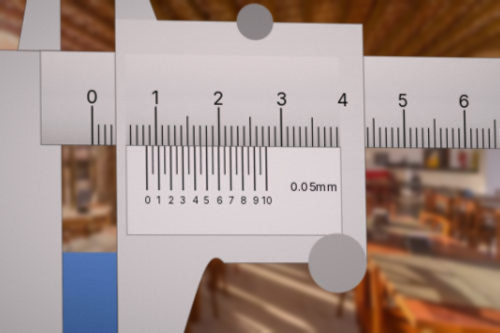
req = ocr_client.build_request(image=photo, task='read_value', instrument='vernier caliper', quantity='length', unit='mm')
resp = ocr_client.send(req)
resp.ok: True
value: 8.5 mm
